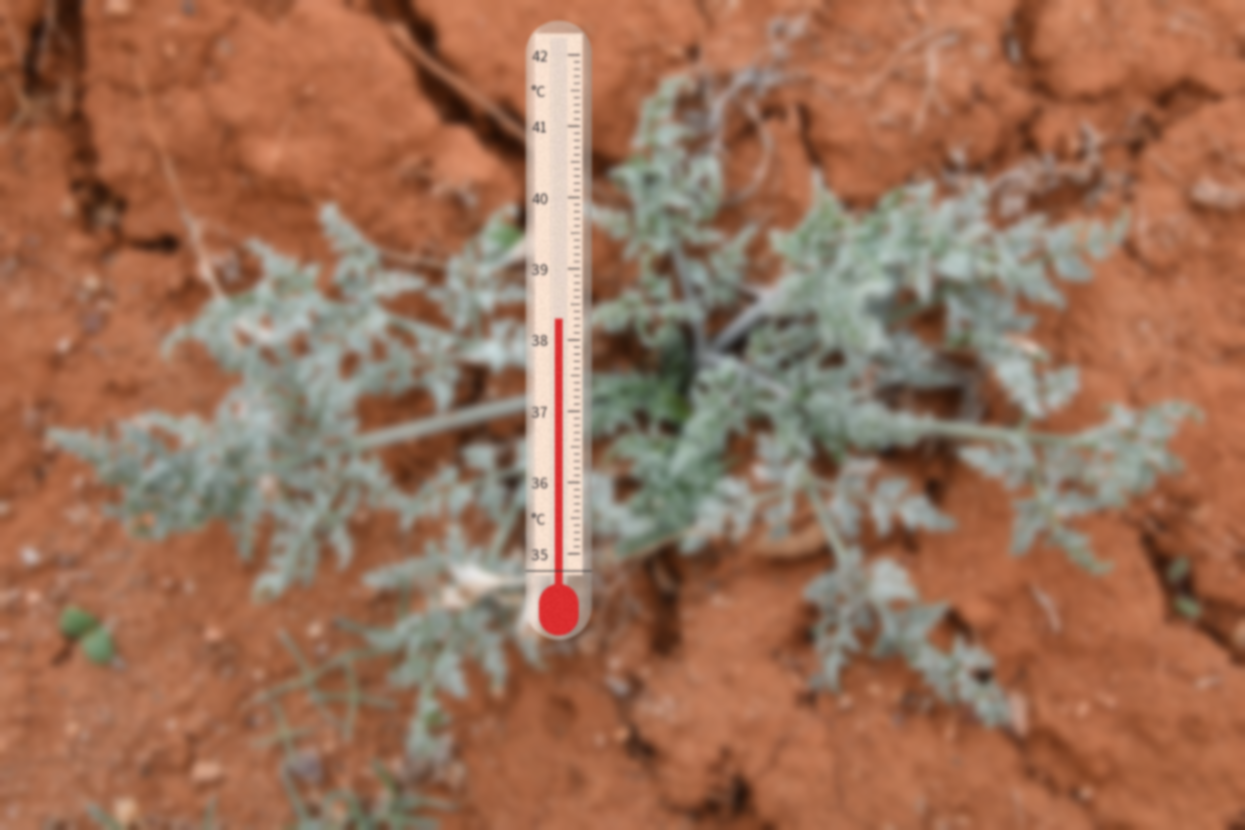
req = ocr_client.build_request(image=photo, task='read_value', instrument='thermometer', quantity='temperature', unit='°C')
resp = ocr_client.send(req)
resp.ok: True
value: 38.3 °C
